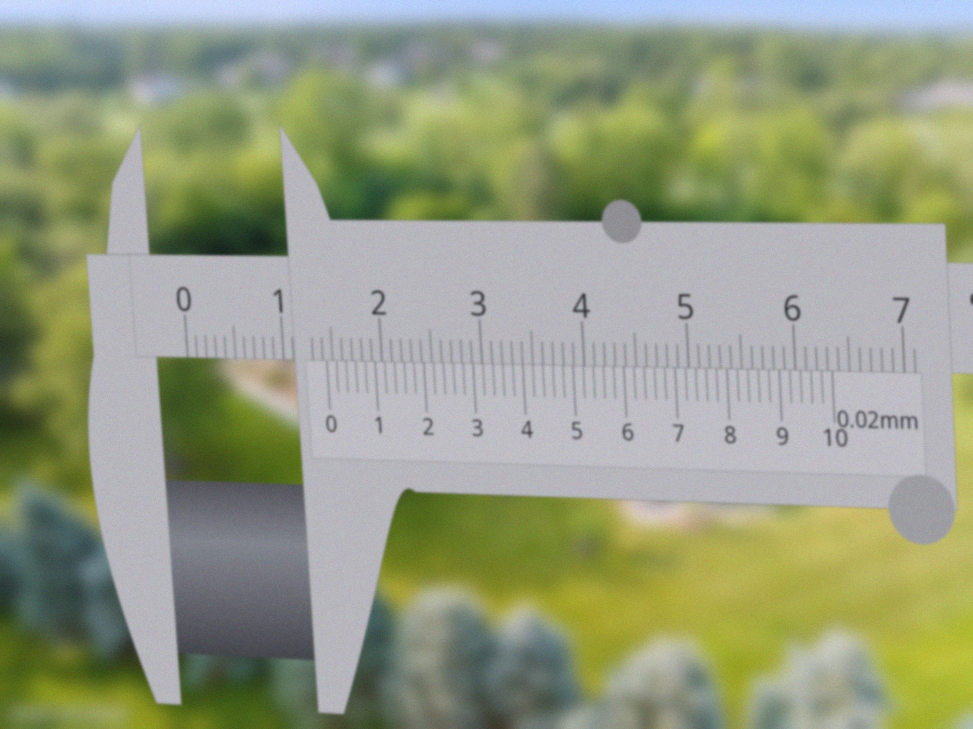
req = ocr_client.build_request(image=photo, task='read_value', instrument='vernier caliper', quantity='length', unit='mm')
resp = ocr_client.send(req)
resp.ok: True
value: 14.4 mm
